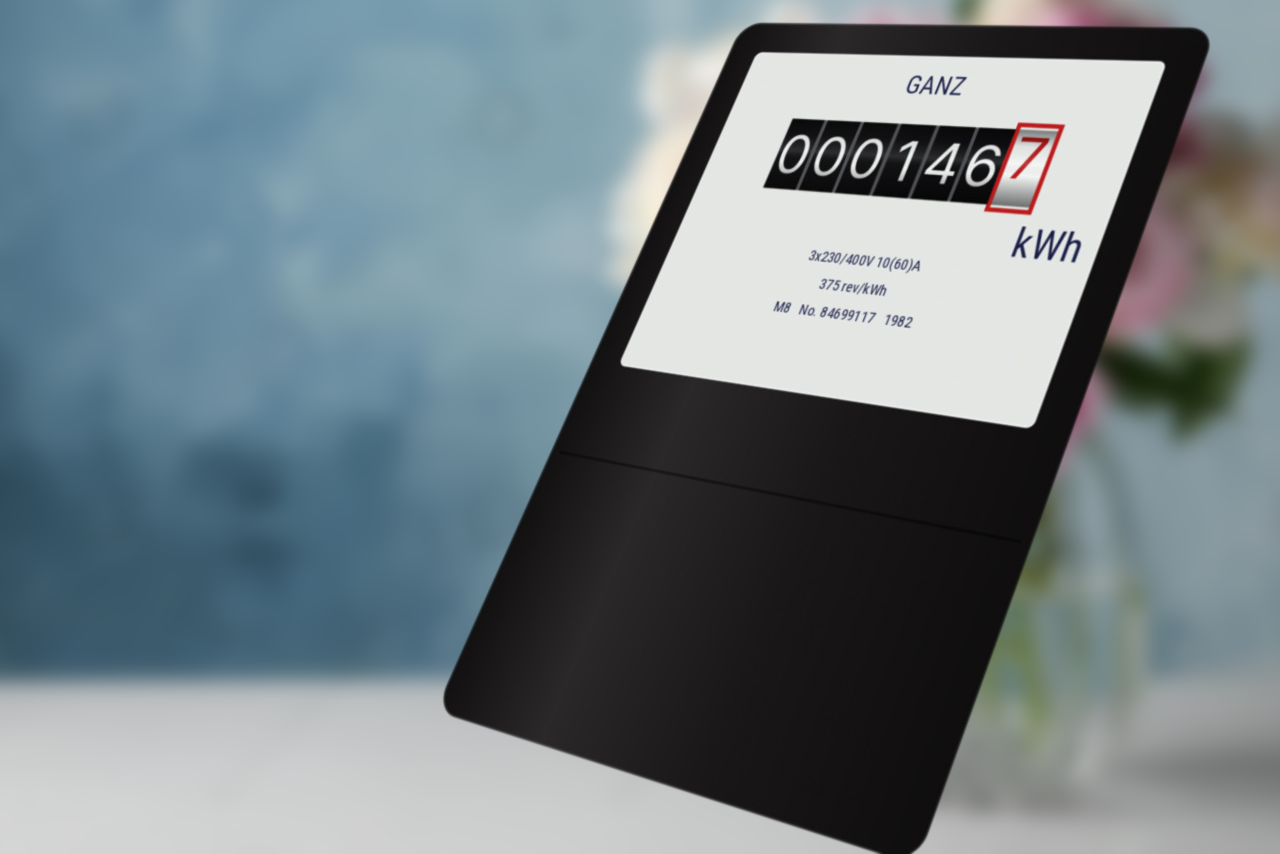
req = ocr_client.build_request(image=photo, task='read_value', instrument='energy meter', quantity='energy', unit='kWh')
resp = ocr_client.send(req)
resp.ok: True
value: 146.7 kWh
